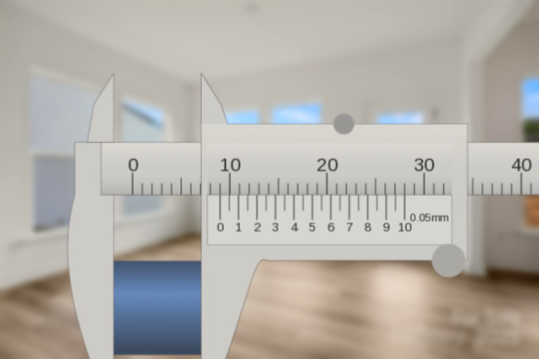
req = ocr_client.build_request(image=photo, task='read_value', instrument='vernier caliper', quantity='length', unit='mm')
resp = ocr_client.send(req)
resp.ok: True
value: 9.0 mm
